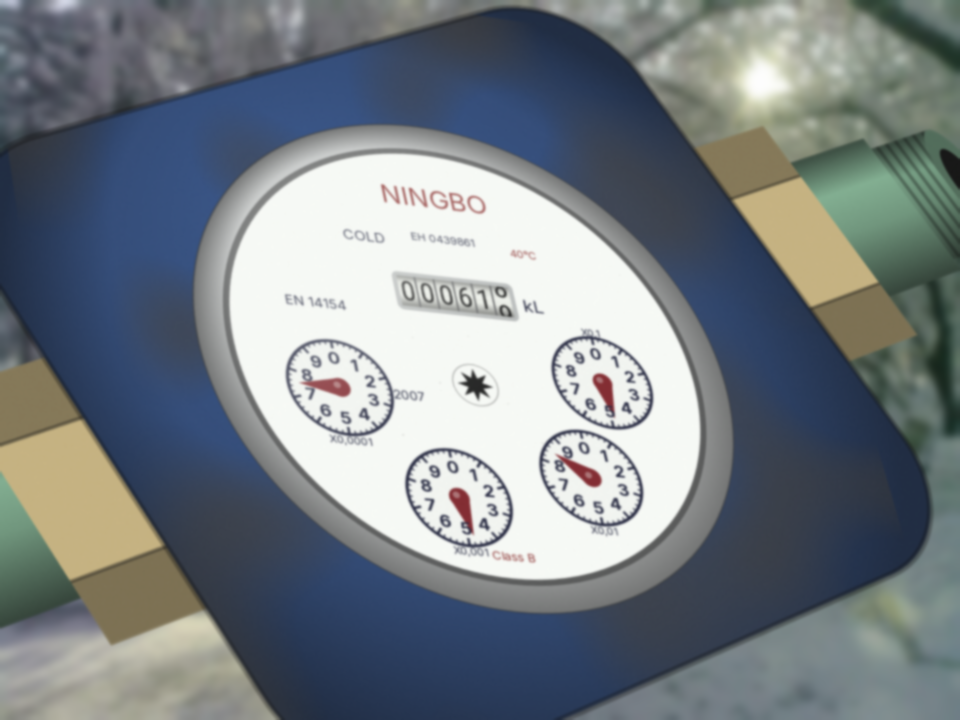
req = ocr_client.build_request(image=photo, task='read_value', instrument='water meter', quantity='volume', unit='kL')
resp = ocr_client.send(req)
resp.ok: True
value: 618.4847 kL
